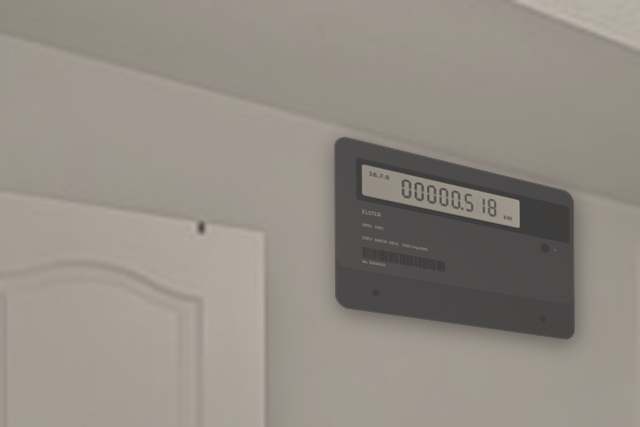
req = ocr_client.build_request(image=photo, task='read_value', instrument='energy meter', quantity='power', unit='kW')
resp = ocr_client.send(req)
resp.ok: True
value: 0.518 kW
